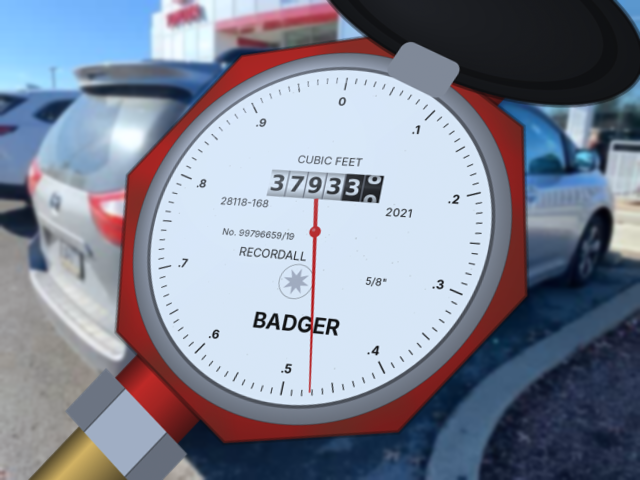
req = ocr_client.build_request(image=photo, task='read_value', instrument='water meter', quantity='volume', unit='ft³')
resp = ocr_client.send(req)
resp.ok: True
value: 379338.47 ft³
